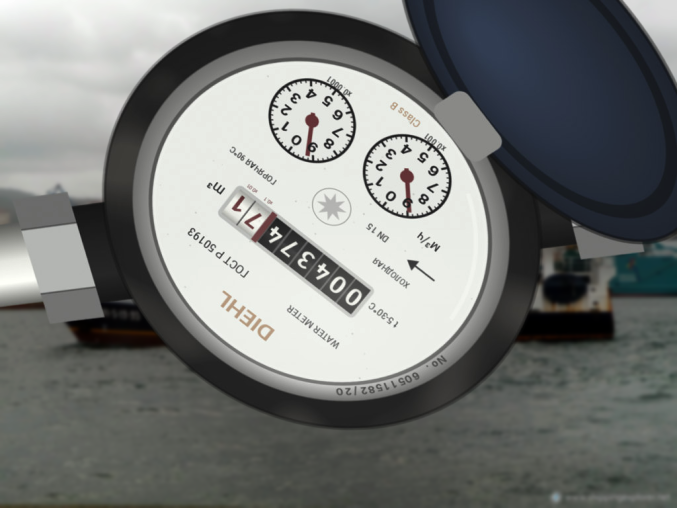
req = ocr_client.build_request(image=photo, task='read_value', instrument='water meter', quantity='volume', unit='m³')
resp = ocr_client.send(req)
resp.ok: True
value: 4374.7089 m³
